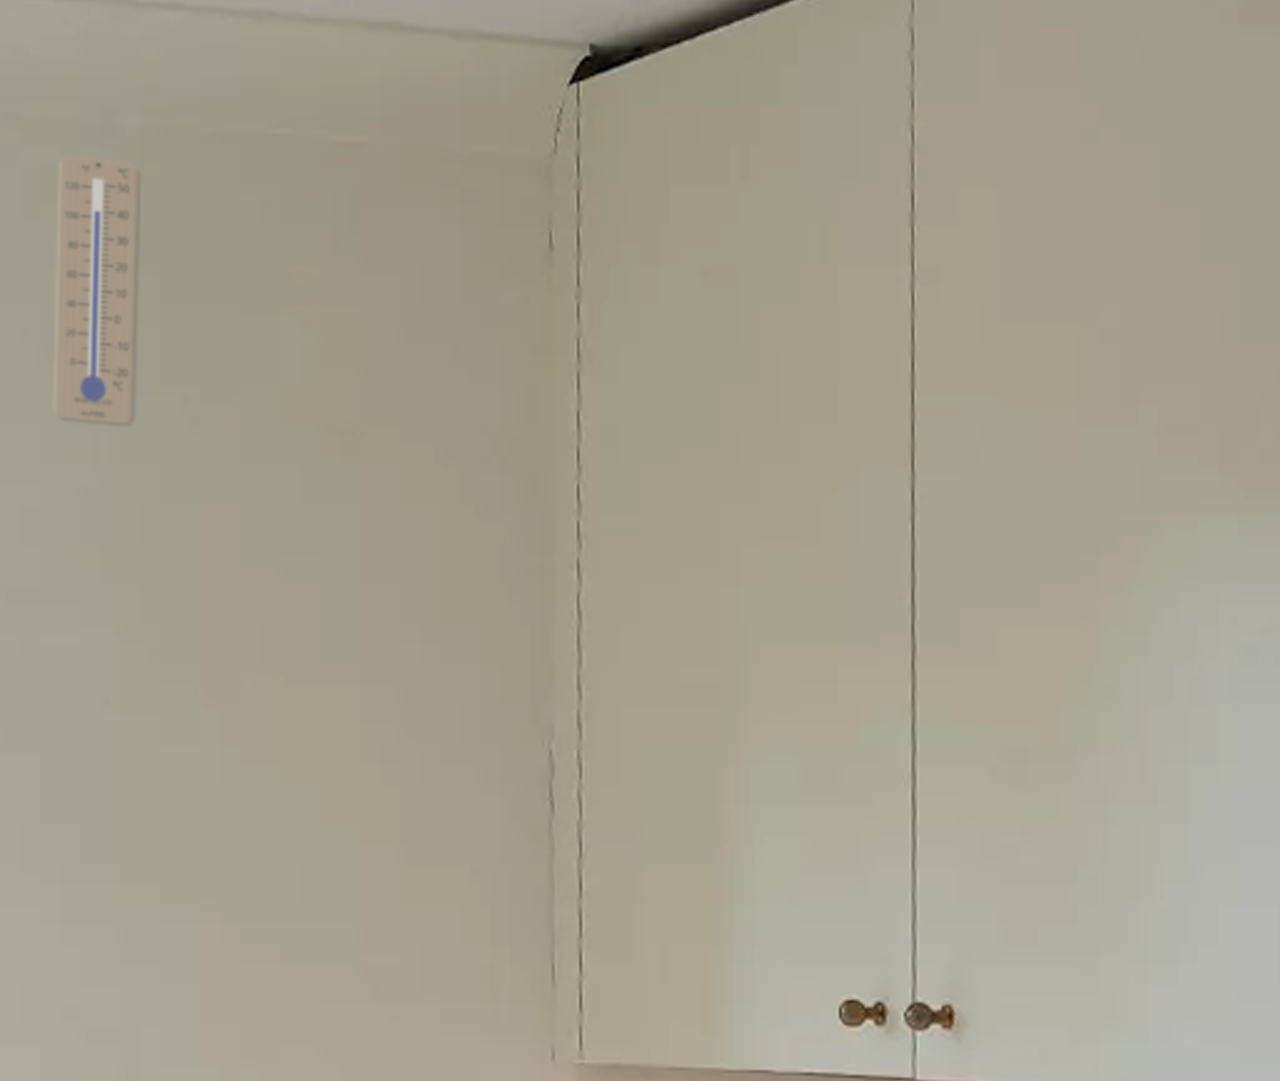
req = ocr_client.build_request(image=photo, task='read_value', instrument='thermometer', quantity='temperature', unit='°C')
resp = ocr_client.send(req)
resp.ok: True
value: 40 °C
